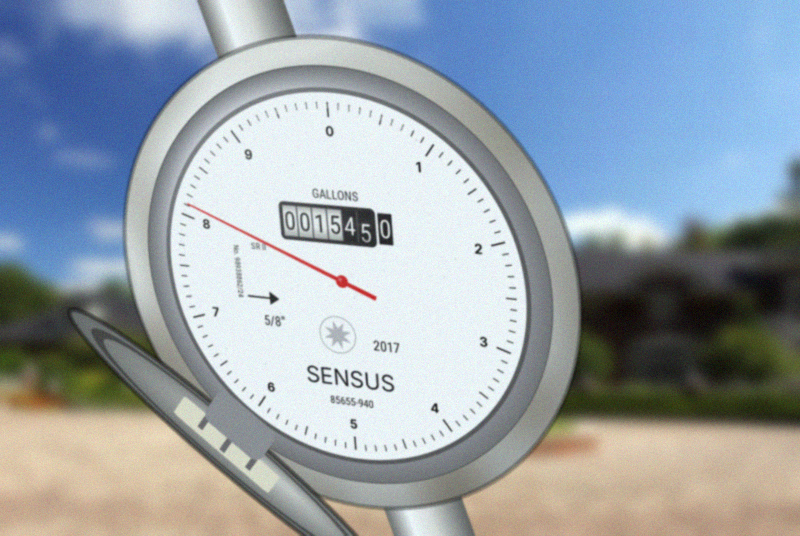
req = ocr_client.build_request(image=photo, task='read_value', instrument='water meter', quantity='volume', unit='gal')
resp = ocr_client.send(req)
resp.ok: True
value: 15448.1 gal
